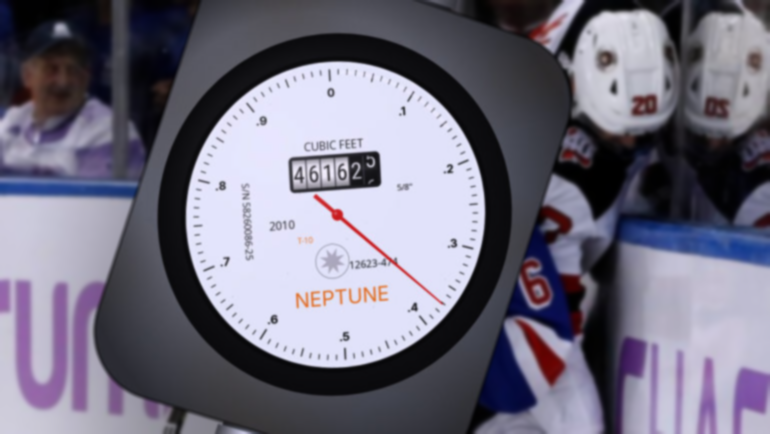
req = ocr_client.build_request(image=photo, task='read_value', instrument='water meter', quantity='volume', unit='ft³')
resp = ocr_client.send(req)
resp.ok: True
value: 461625.37 ft³
